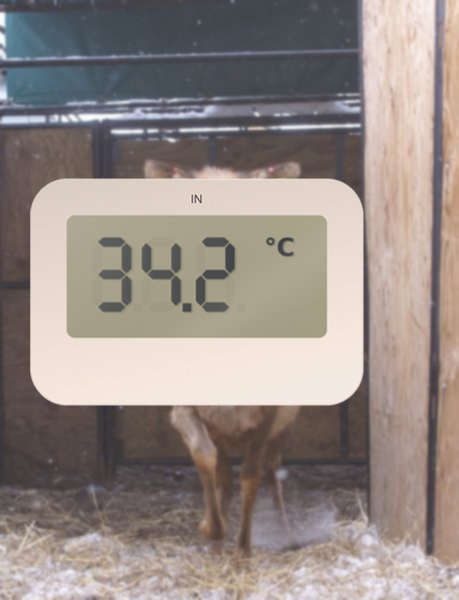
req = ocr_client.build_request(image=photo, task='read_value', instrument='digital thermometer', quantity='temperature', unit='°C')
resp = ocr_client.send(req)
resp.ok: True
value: 34.2 °C
